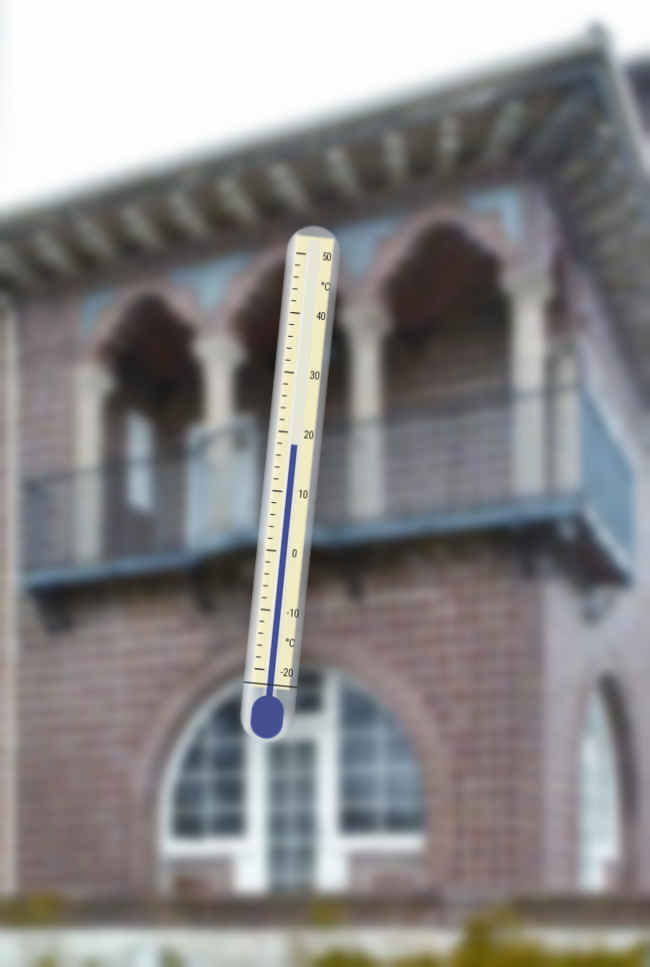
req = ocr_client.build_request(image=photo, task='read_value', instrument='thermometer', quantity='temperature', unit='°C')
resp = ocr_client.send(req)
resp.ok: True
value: 18 °C
